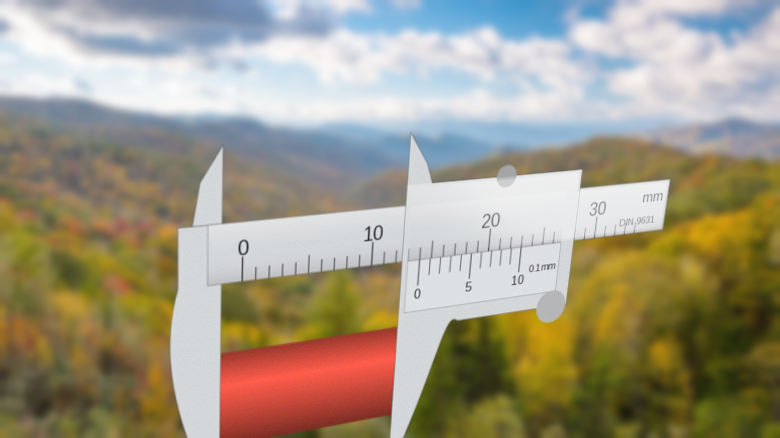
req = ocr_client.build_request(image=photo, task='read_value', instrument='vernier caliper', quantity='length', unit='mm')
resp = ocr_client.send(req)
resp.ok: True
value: 14.0 mm
